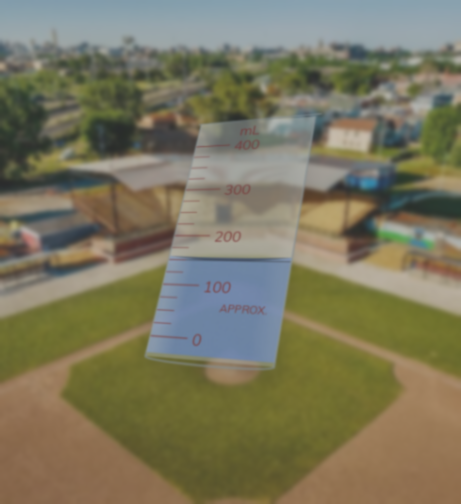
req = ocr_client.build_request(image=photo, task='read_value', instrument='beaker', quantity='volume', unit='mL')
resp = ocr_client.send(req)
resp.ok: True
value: 150 mL
